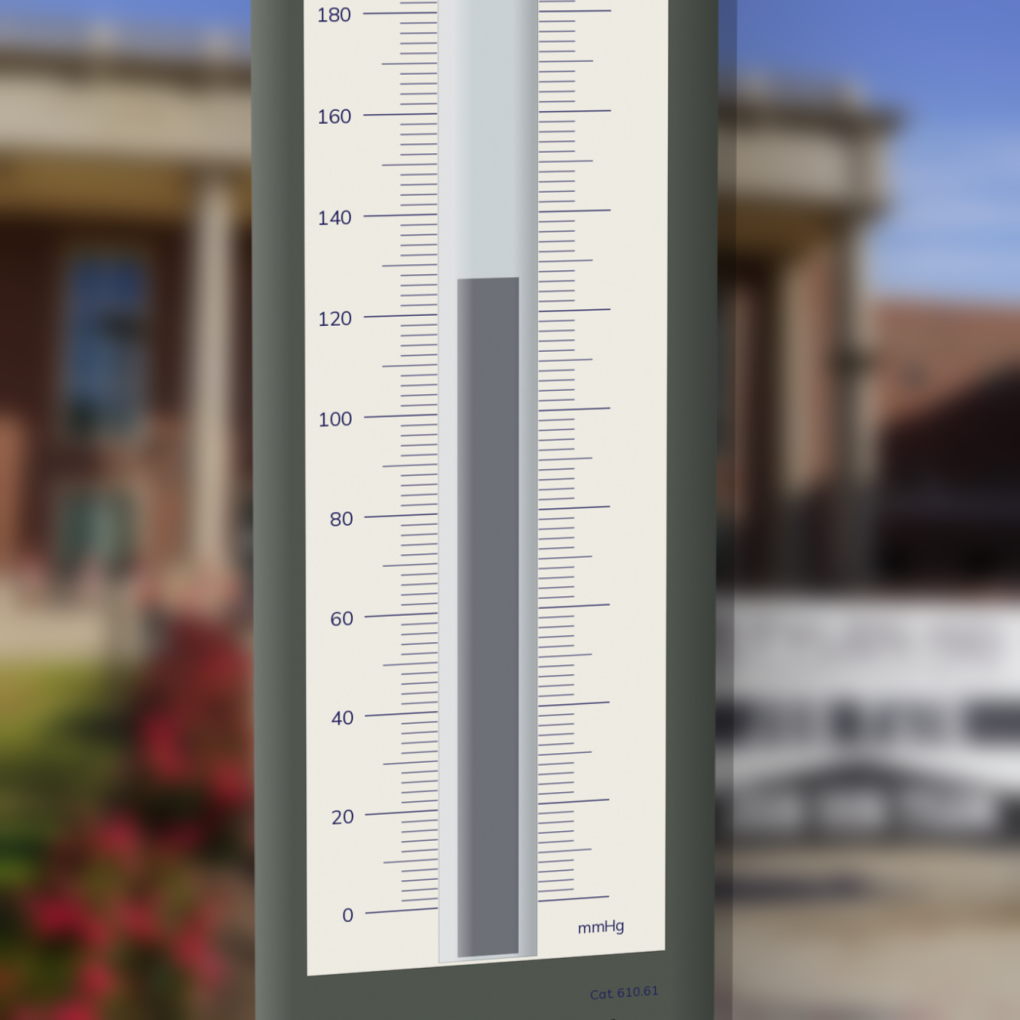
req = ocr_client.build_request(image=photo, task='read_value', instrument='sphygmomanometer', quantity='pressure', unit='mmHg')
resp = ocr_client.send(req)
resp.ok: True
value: 127 mmHg
